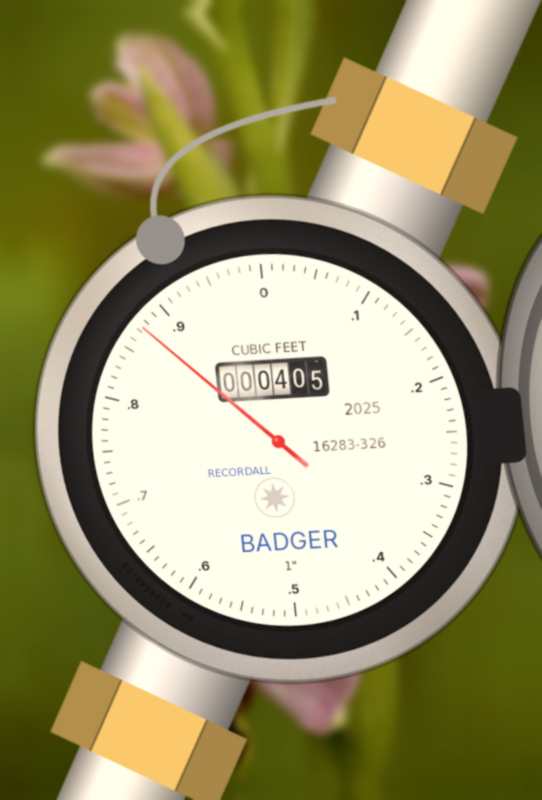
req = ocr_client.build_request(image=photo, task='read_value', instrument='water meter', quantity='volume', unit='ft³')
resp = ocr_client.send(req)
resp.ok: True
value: 404.87 ft³
